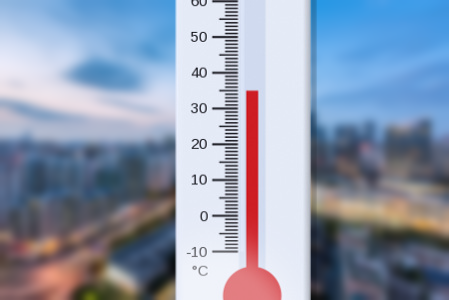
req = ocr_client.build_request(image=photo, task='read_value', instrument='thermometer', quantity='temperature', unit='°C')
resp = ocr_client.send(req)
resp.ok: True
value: 35 °C
